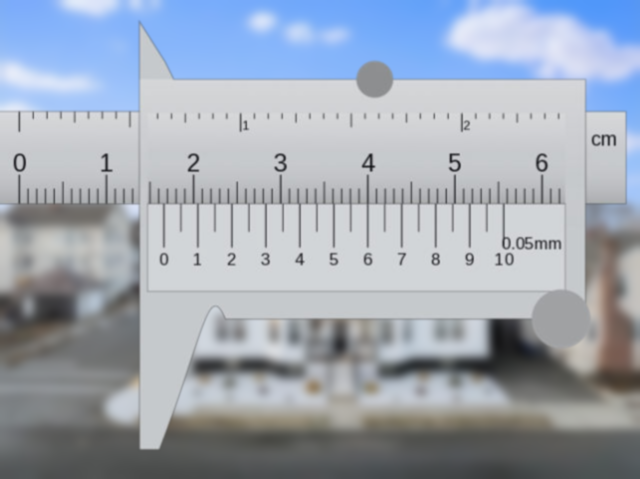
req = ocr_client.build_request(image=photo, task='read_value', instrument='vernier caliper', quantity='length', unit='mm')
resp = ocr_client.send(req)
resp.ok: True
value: 16.6 mm
